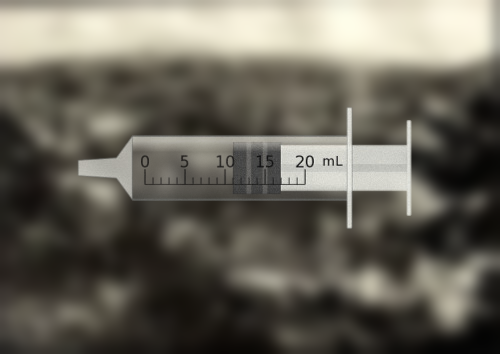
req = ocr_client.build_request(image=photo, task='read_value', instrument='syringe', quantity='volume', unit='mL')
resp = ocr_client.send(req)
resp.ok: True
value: 11 mL
